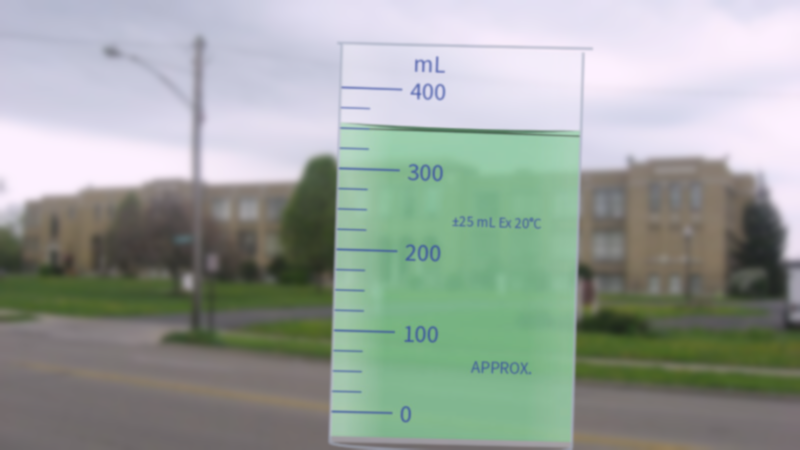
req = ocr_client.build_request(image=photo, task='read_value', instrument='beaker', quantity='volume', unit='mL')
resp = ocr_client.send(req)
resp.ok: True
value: 350 mL
